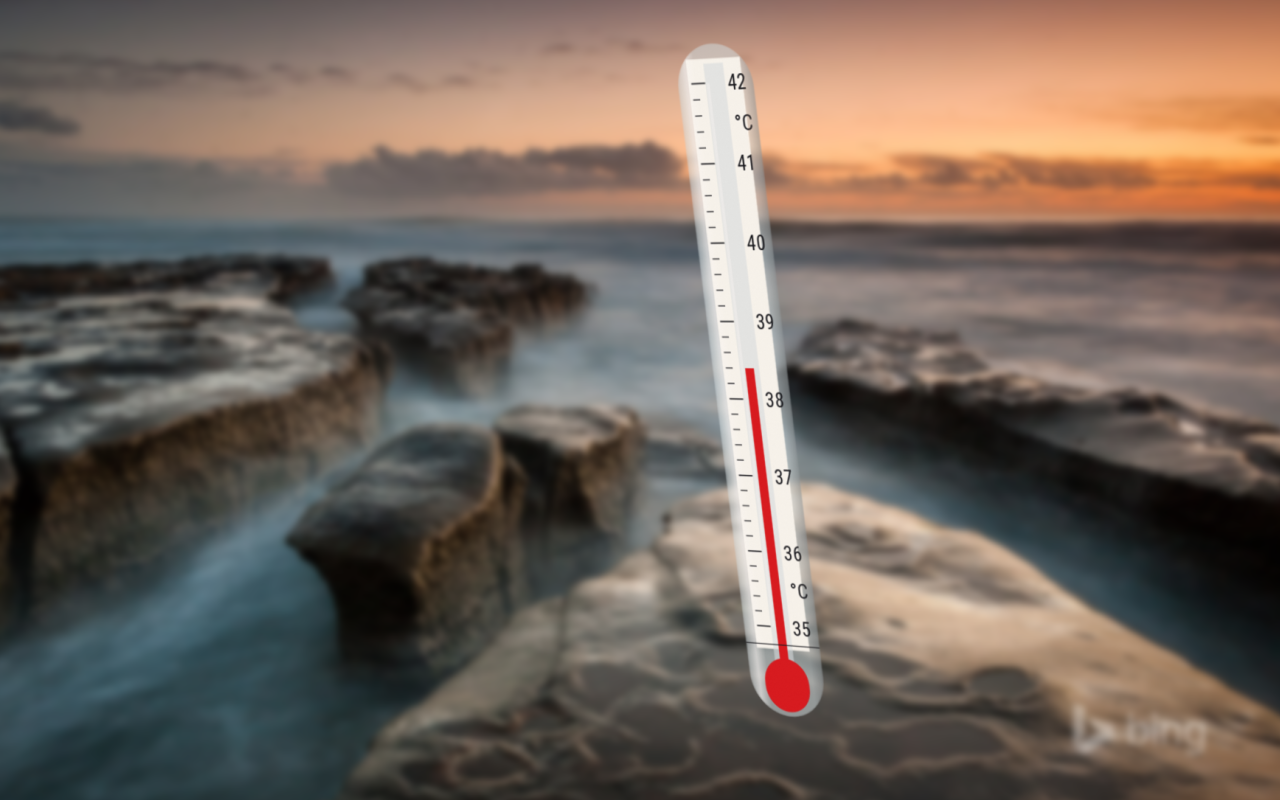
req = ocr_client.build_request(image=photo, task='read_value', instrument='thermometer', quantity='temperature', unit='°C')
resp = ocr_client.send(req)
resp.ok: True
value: 38.4 °C
